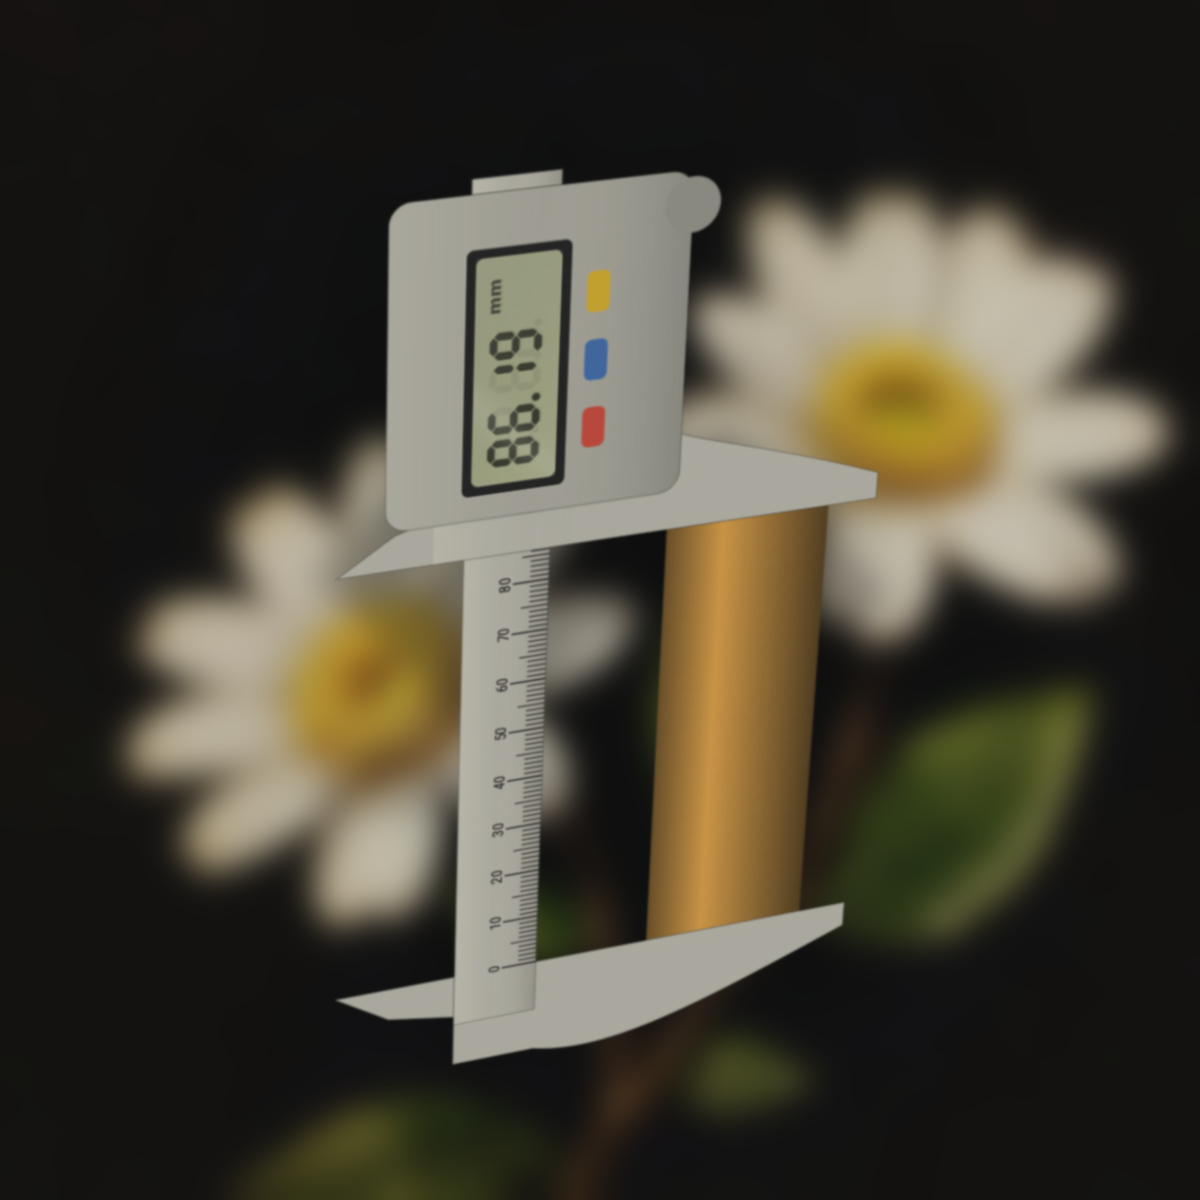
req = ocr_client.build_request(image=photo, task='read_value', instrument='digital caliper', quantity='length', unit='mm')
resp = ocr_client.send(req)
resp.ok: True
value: 86.19 mm
